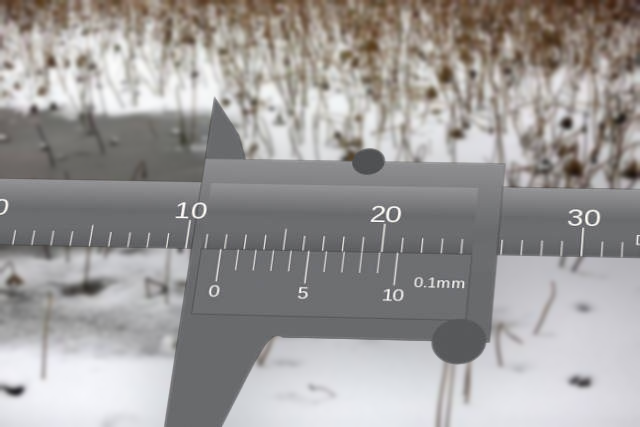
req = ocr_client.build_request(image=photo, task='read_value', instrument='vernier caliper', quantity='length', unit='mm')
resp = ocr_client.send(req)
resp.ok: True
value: 11.8 mm
